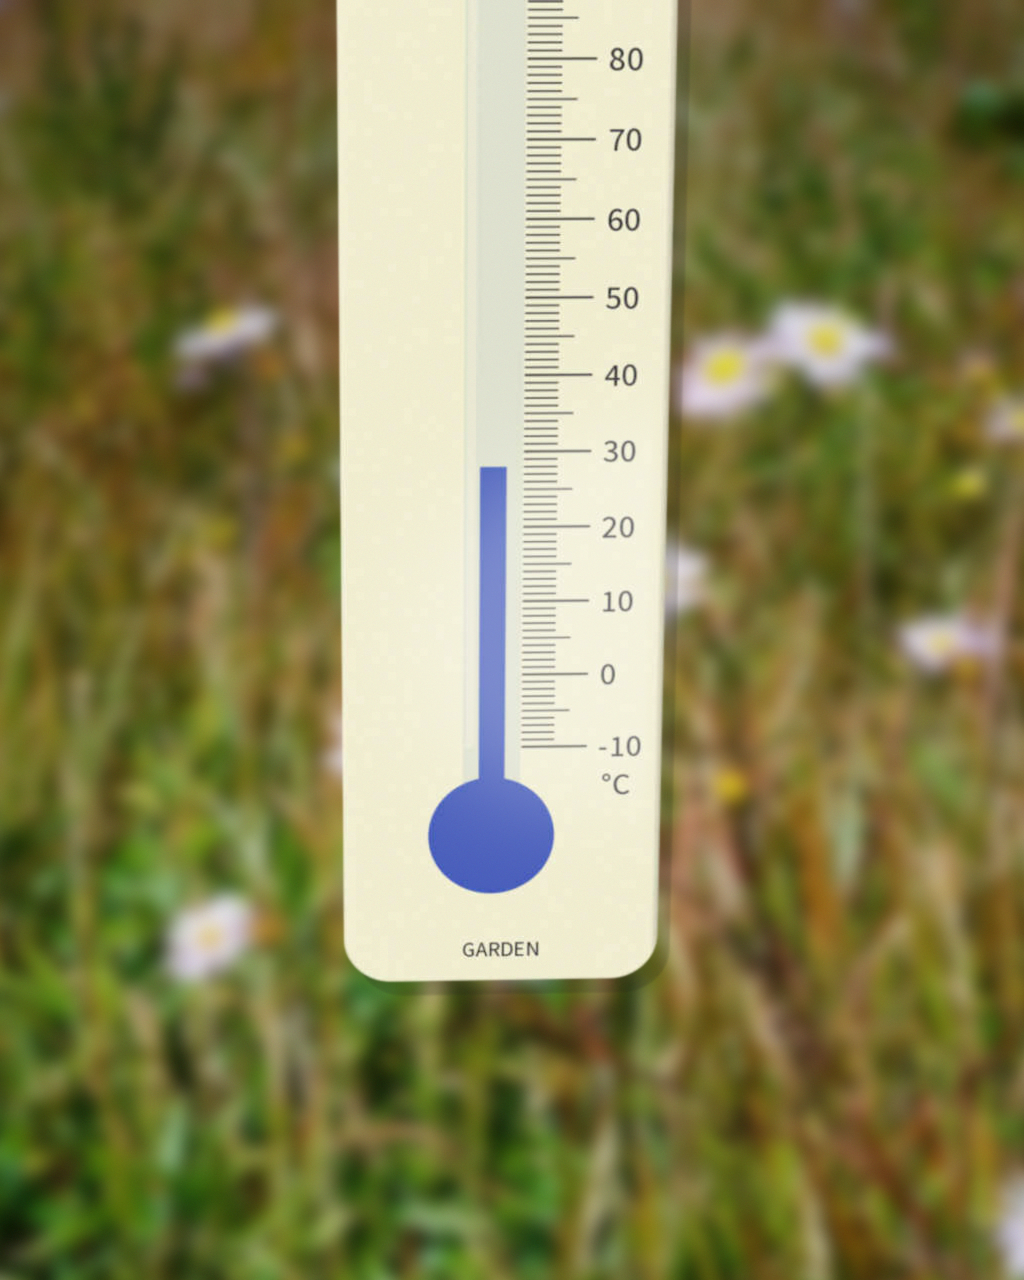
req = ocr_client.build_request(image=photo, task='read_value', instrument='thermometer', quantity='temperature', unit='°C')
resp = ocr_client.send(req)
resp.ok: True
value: 28 °C
